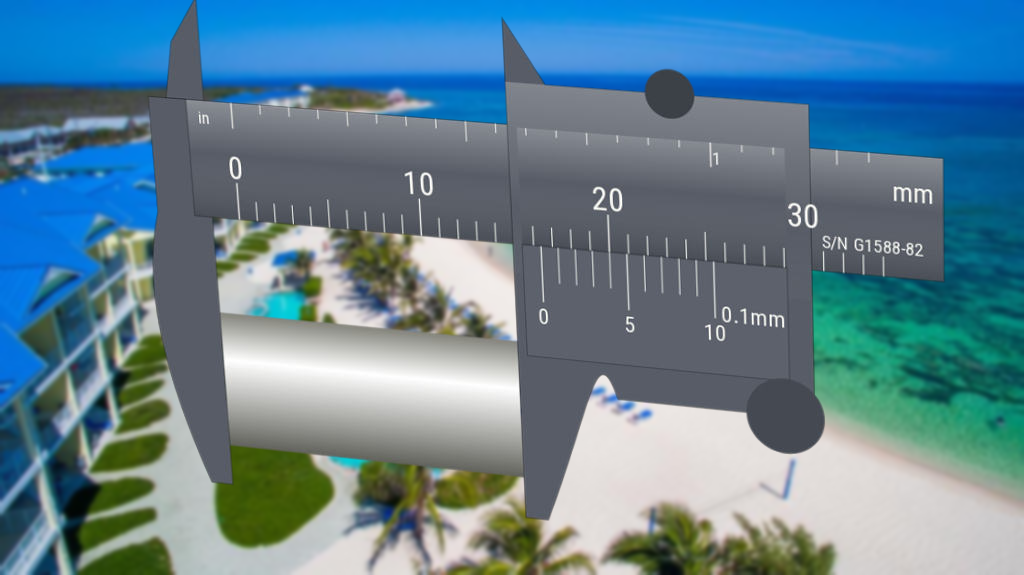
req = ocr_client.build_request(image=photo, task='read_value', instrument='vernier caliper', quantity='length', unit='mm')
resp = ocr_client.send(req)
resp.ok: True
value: 16.4 mm
